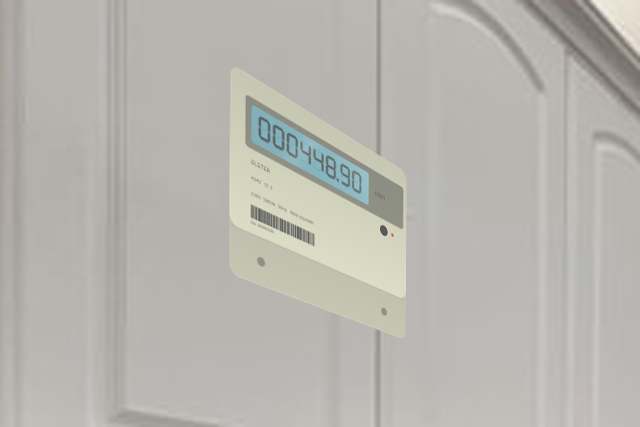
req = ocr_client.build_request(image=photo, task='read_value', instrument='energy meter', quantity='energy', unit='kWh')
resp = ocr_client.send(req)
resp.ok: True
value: 448.90 kWh
